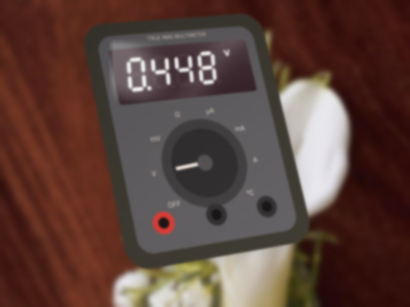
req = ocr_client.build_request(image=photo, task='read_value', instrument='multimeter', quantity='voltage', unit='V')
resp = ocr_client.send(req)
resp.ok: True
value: 0.448 V
